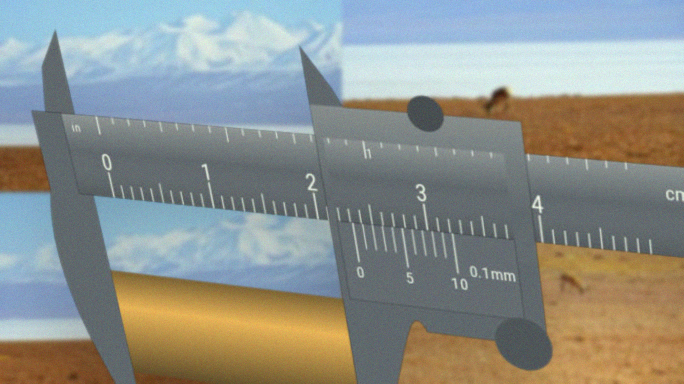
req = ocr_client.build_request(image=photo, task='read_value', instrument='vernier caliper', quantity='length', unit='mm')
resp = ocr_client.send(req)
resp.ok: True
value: 23.2 mm
